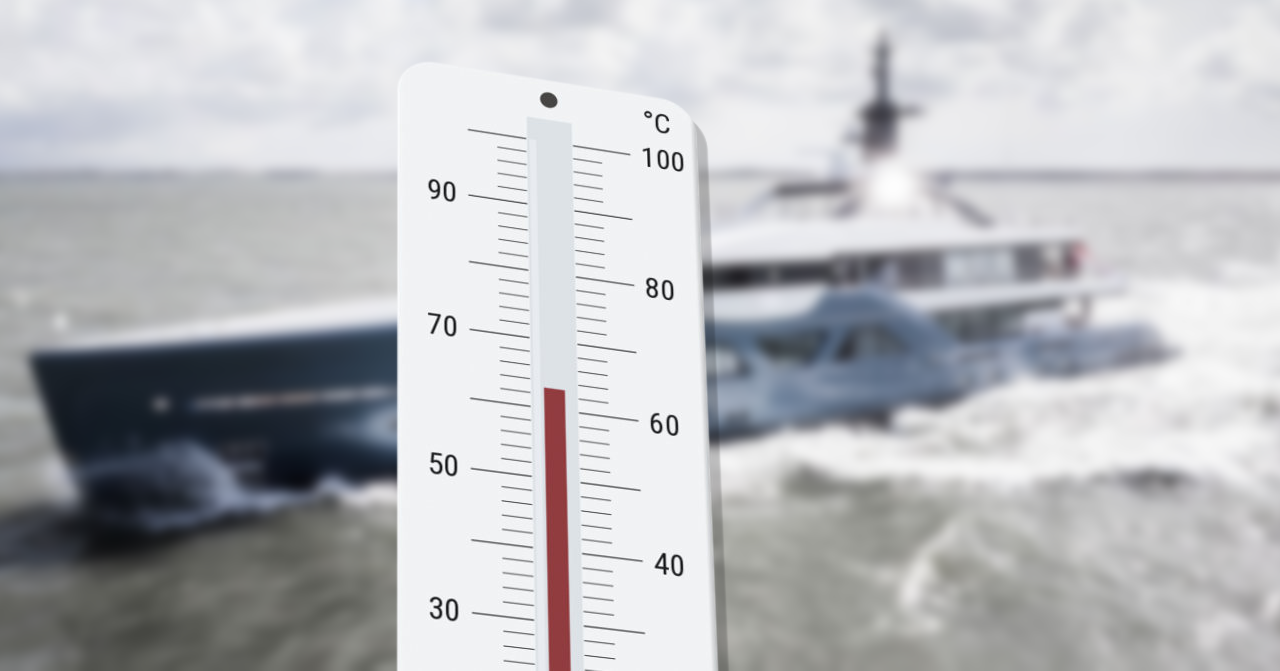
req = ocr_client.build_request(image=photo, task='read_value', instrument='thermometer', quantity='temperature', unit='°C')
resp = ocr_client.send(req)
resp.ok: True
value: 63 °C
